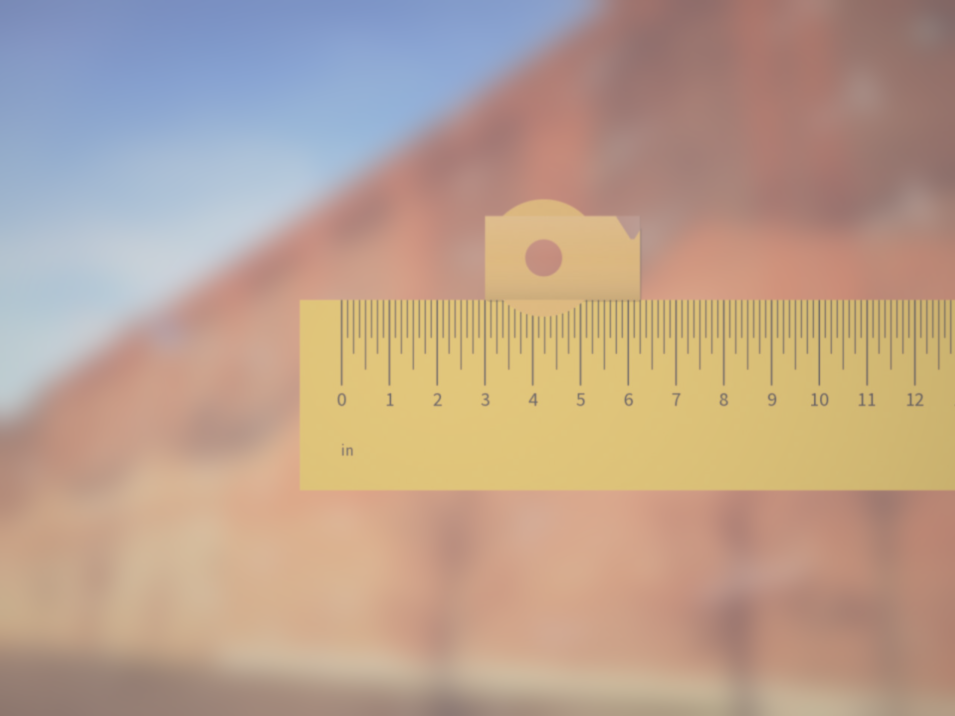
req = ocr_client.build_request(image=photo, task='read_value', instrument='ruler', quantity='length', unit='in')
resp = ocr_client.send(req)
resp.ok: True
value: 3.25 in
